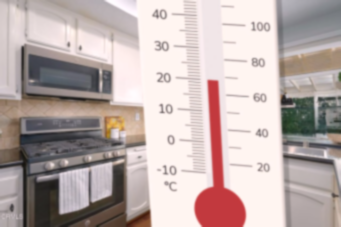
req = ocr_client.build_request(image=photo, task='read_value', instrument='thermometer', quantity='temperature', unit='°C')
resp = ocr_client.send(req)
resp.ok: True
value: 20 °C
